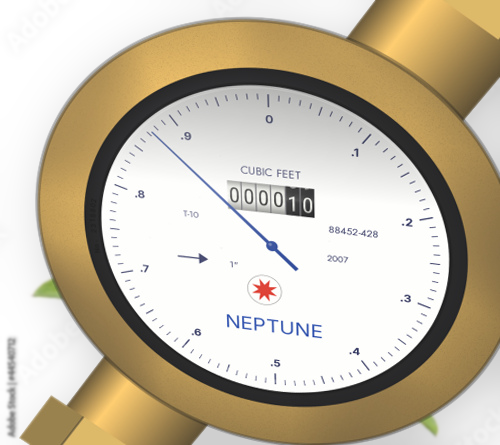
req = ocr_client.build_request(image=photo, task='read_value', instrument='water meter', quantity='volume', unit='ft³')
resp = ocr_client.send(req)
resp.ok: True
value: 9.87 ft³
